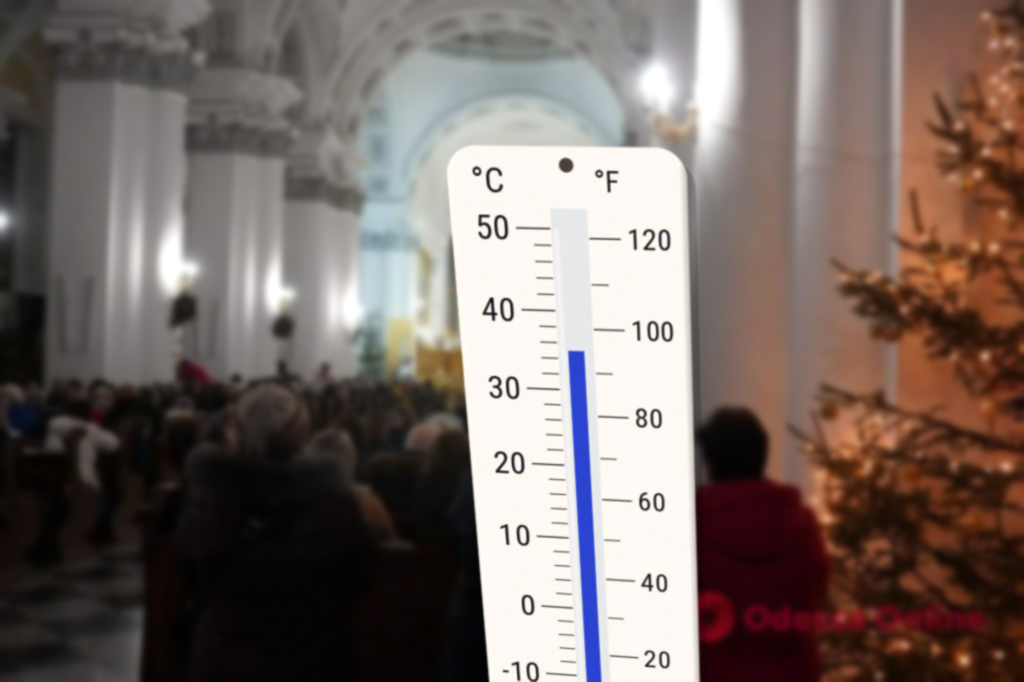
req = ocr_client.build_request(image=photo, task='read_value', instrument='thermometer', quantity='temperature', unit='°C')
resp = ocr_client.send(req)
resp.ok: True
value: 35 °C
